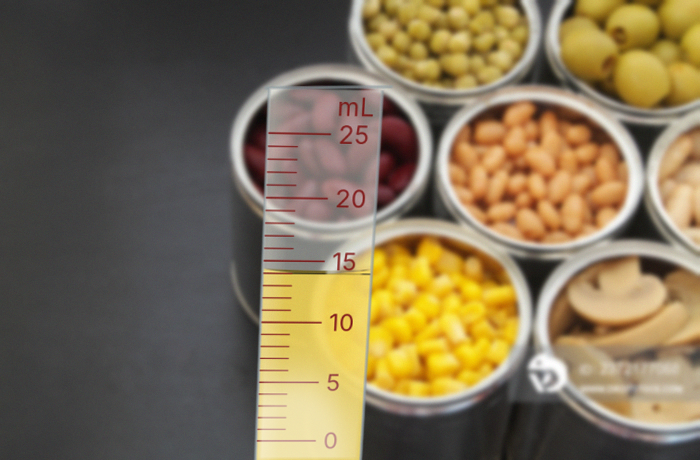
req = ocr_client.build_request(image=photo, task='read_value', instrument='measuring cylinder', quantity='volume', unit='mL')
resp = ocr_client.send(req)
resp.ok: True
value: 14 mL
